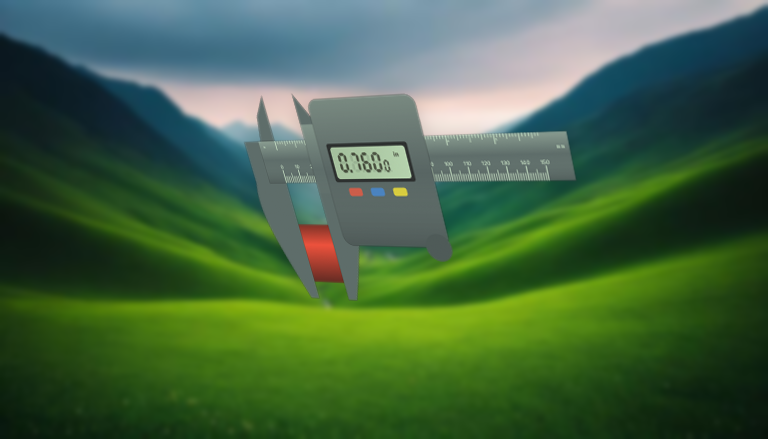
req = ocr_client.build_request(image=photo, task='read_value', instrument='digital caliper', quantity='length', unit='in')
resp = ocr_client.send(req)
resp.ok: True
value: 0.7600 in
